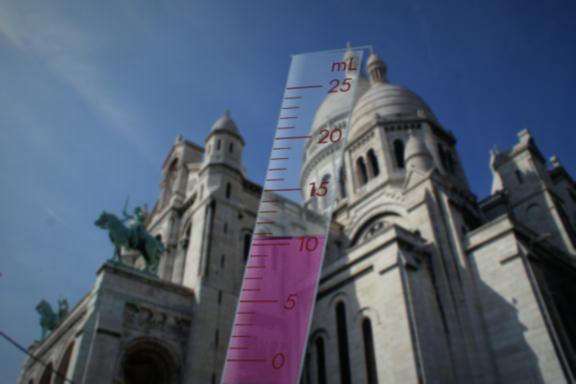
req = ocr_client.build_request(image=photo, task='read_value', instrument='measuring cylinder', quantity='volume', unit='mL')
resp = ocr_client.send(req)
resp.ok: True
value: 10.5 mL
